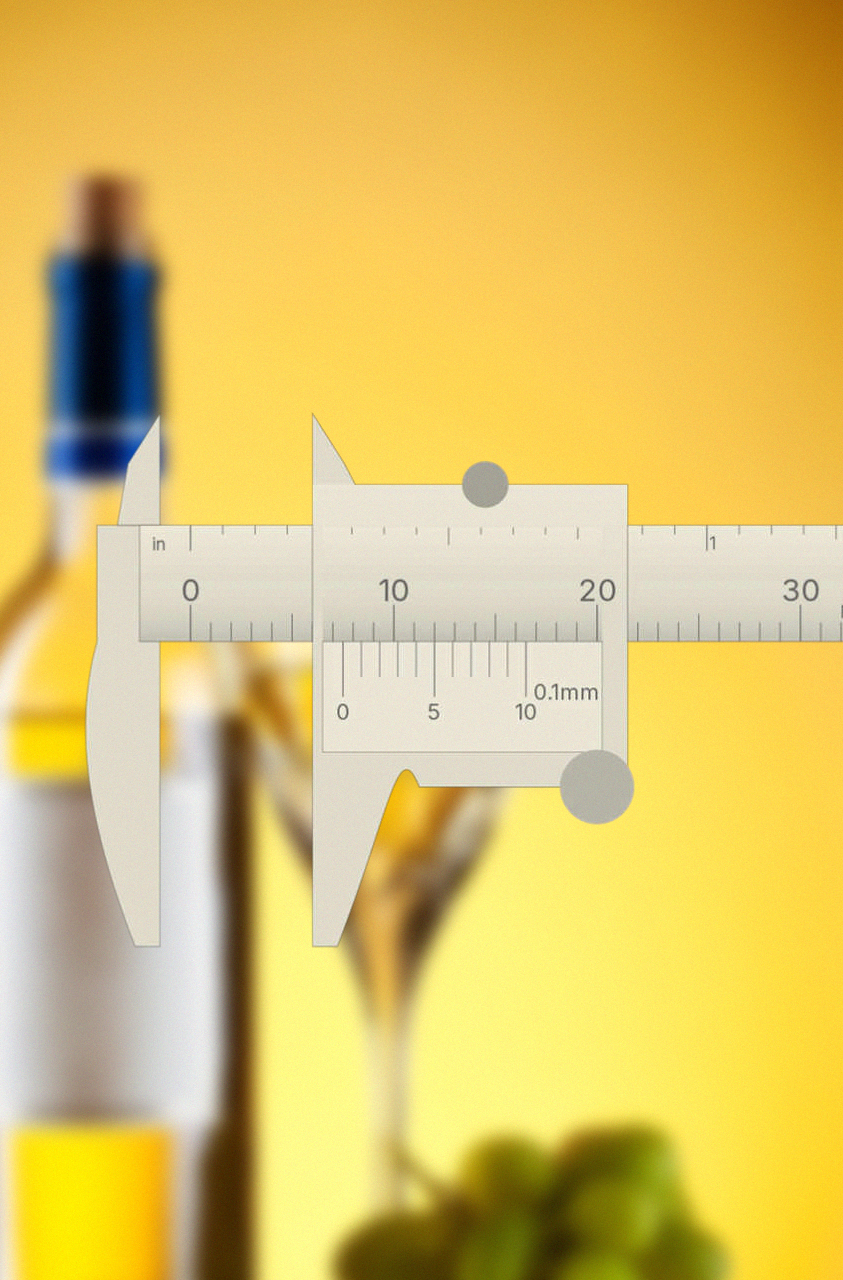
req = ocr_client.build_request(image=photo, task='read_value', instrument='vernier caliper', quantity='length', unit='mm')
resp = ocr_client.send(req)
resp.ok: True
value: 7.5 mm
